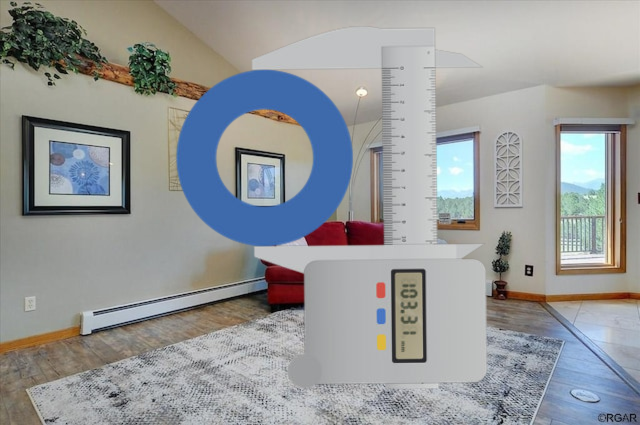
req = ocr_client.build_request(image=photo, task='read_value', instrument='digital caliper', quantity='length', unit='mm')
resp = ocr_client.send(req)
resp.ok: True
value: 103.31 mm
